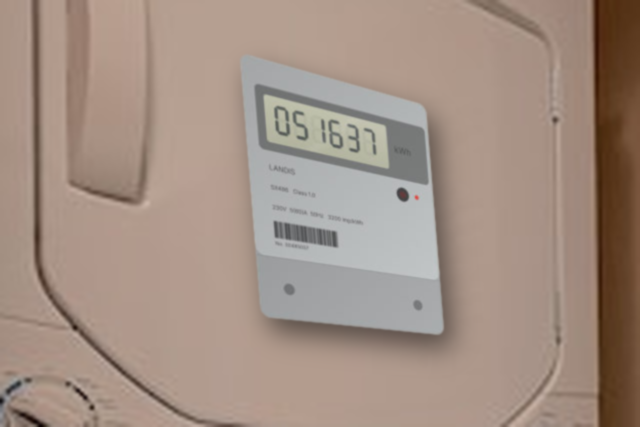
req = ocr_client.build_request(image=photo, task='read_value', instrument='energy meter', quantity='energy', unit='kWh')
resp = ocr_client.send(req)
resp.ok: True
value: 51637 kWh
